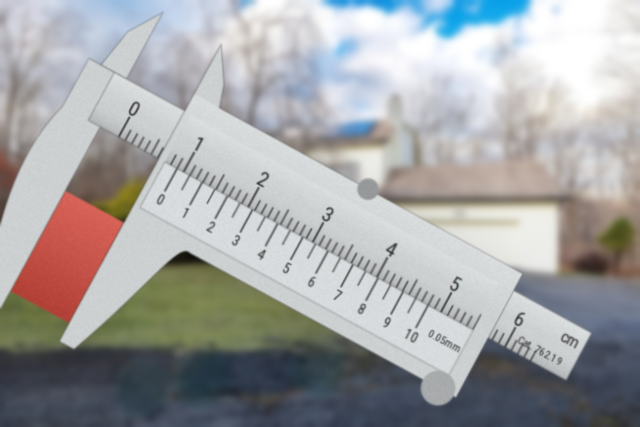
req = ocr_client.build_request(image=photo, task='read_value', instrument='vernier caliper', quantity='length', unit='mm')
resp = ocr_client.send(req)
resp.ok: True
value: 9.0 mm
